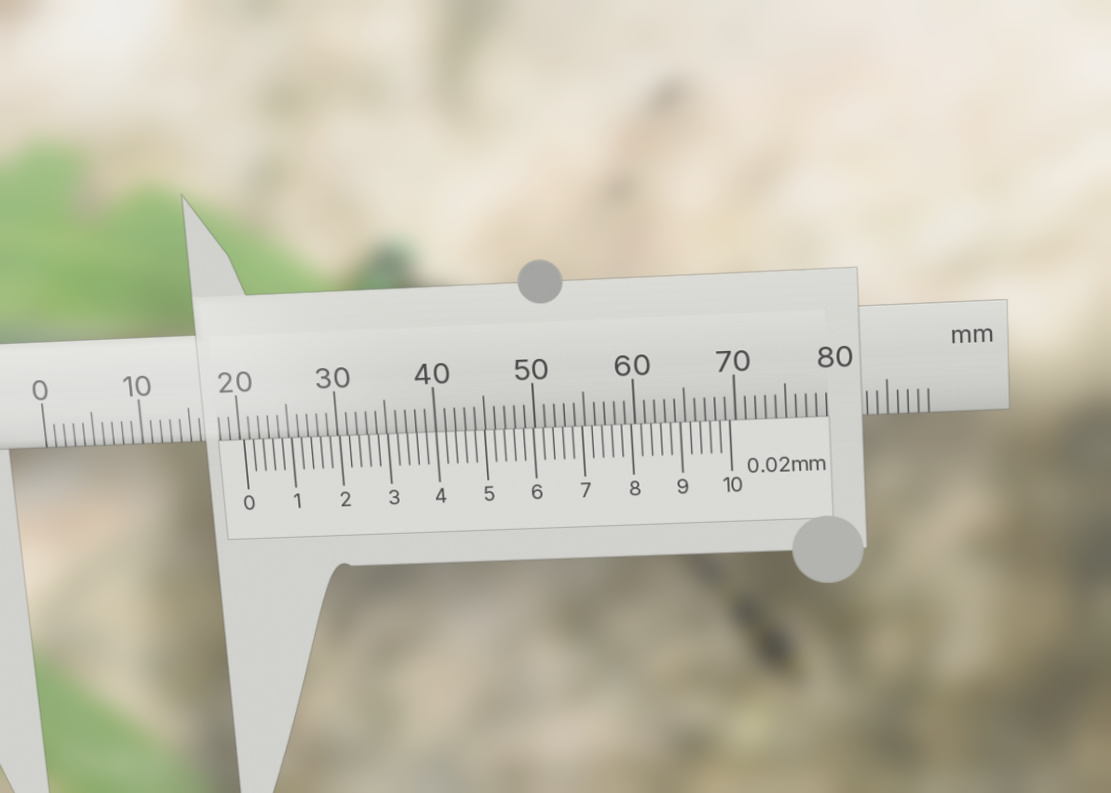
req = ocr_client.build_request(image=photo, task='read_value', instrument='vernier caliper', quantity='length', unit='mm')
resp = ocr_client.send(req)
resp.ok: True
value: 20.4 mm
